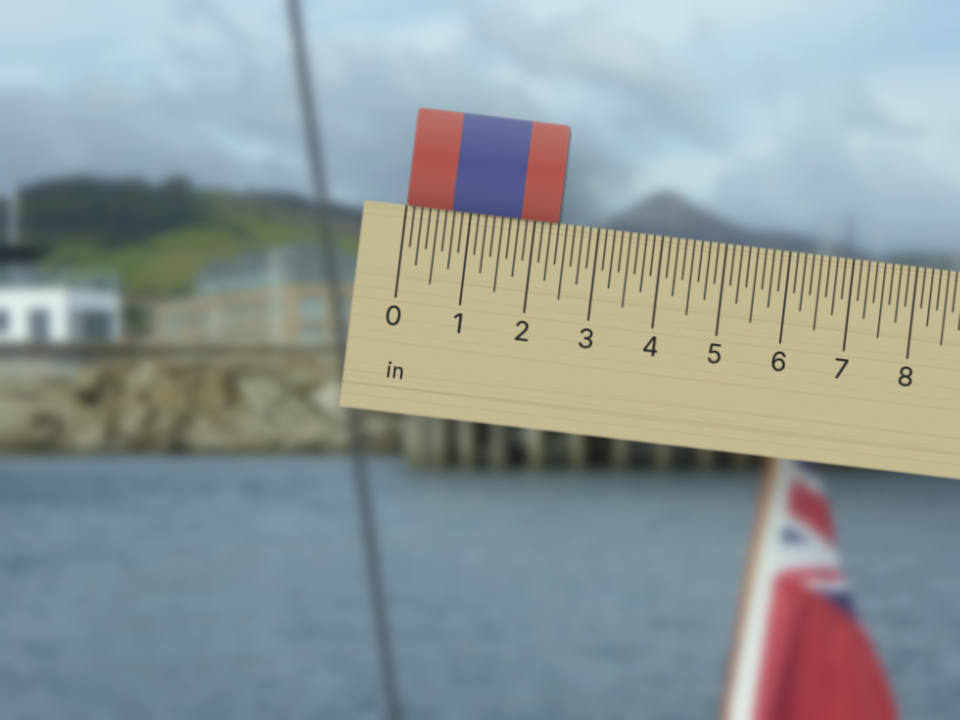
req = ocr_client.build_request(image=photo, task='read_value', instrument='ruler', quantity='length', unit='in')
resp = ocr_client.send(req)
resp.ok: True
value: 2.375 in
